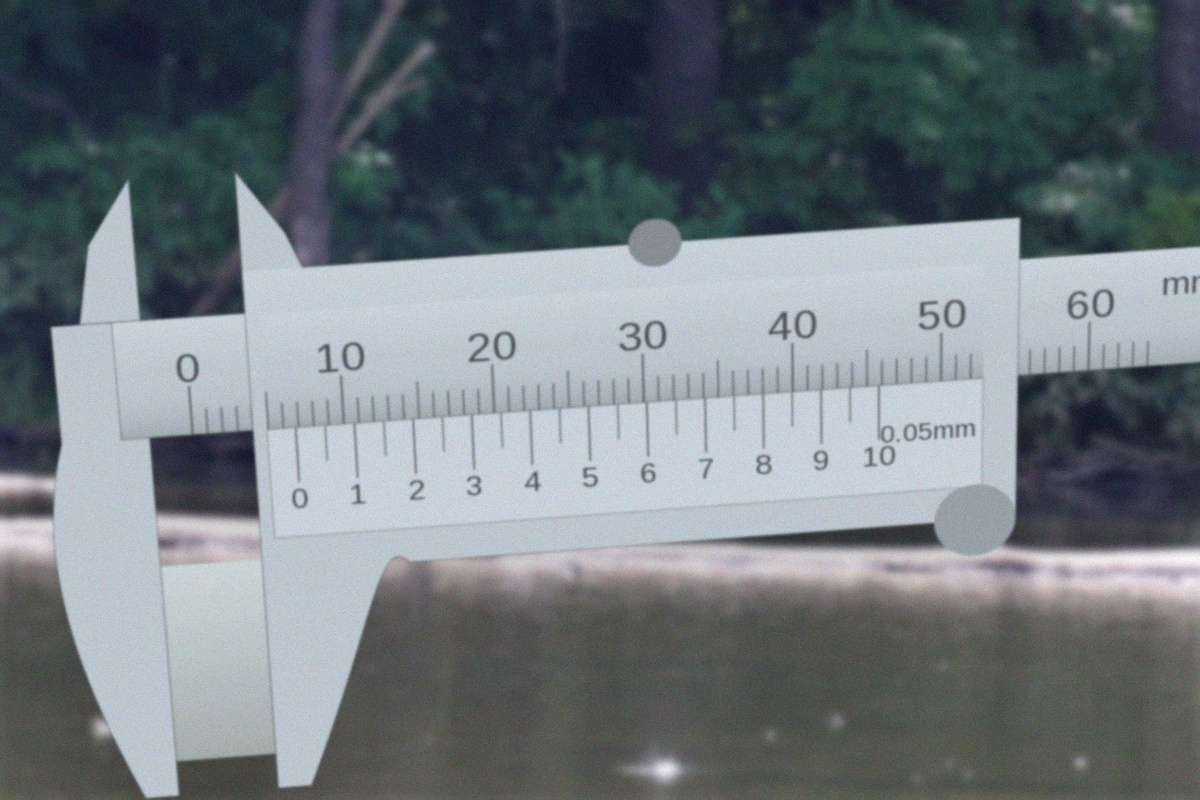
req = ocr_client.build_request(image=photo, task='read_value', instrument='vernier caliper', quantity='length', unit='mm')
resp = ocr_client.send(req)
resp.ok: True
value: 6.8 mm
